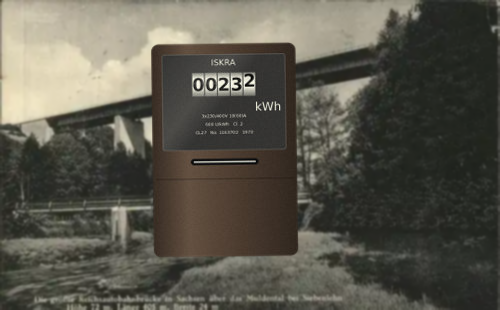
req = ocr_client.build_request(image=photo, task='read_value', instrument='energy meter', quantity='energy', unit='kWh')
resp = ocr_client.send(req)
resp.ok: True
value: 232 kWh
